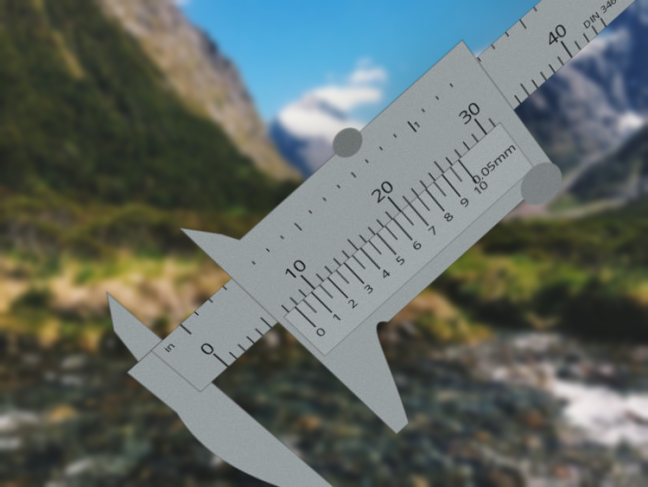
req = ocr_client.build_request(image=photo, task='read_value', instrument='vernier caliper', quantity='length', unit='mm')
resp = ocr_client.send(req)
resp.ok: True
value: 7.7 mm
